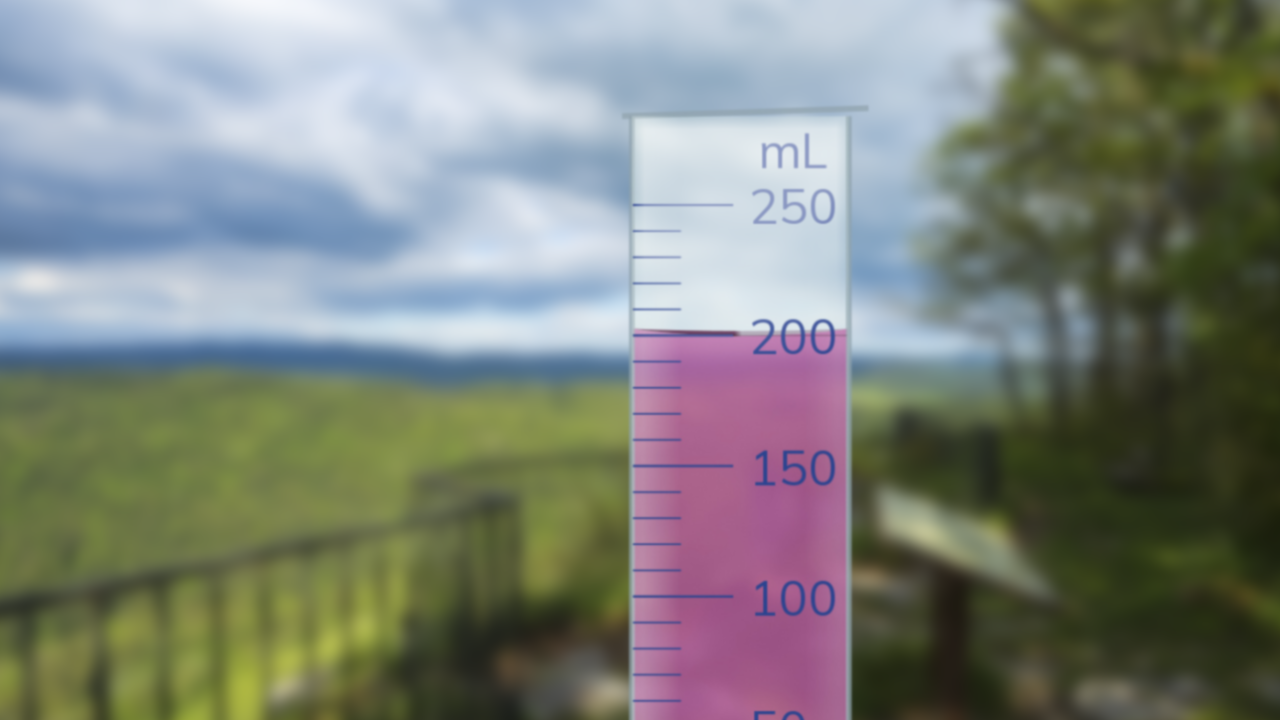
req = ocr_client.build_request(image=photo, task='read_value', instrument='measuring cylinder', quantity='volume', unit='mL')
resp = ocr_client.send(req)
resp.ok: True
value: 200 mL
